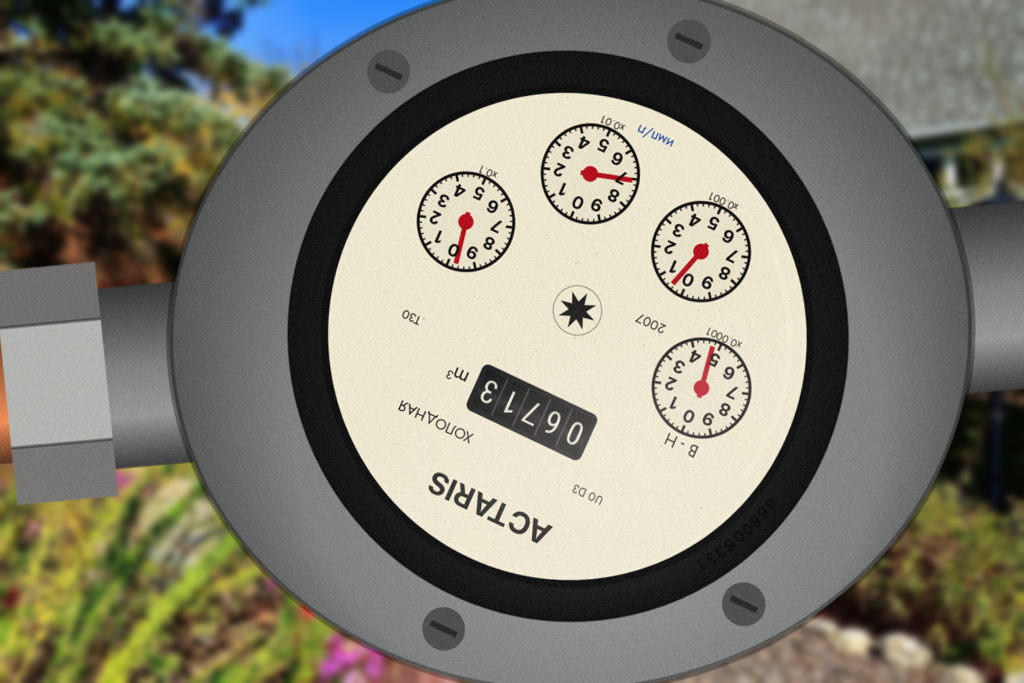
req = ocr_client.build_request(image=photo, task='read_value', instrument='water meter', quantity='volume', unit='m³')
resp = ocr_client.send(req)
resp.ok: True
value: 6712.9704 m³
